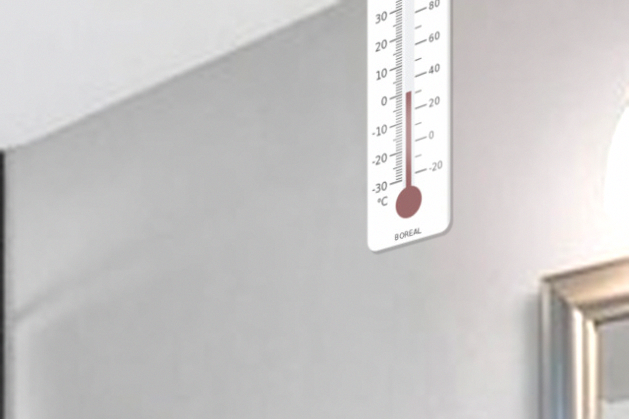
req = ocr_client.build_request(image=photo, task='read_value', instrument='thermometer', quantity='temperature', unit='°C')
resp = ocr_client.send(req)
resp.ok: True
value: 0 °C
